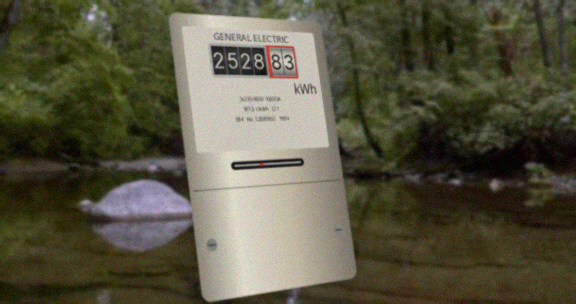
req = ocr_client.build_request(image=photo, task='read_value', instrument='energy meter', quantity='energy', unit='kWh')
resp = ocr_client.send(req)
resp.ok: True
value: 2528.83 kWh
